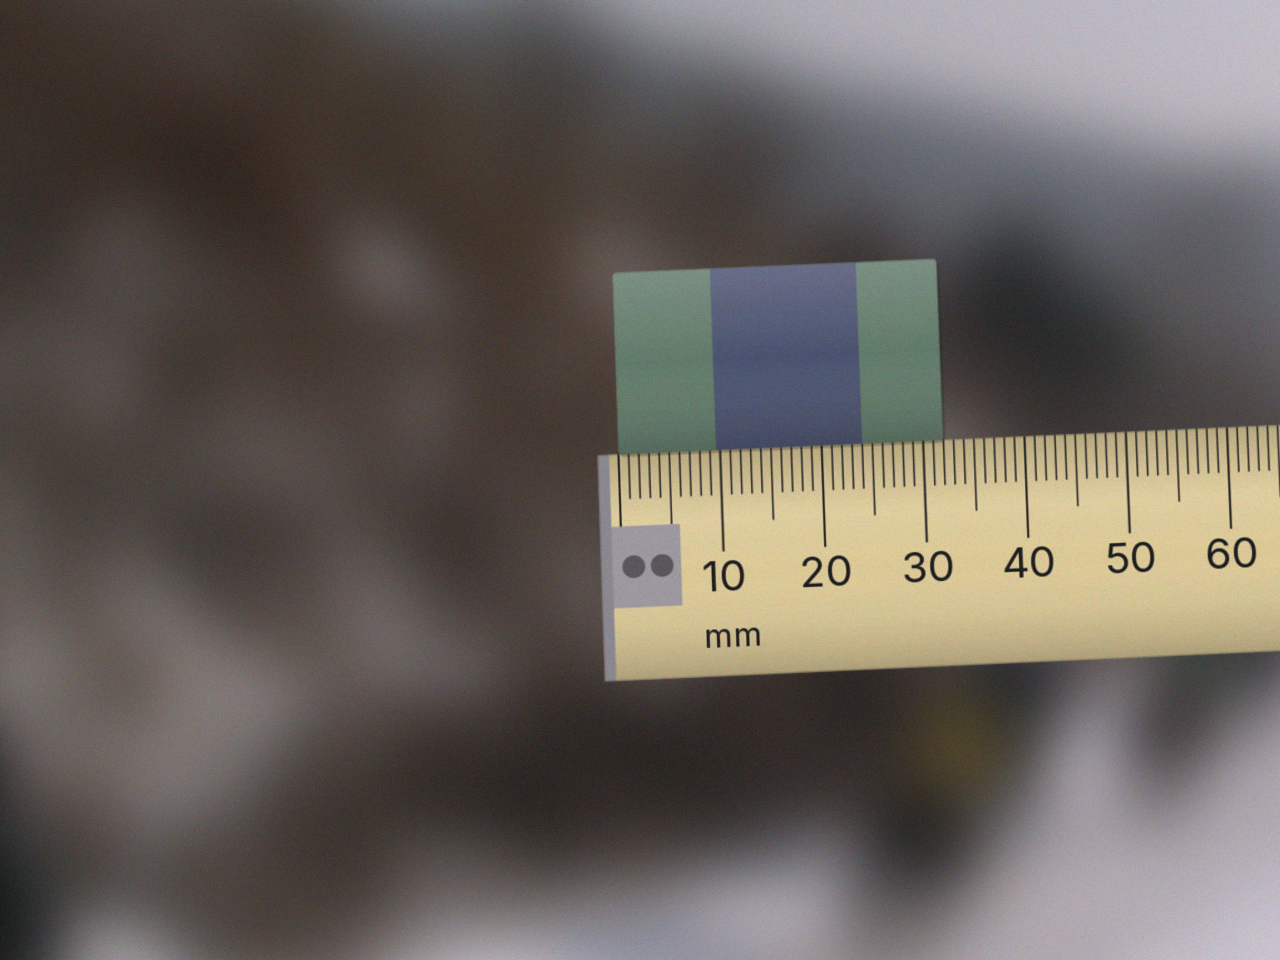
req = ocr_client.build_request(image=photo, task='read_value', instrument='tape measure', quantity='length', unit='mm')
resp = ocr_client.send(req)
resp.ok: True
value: 32 mm
